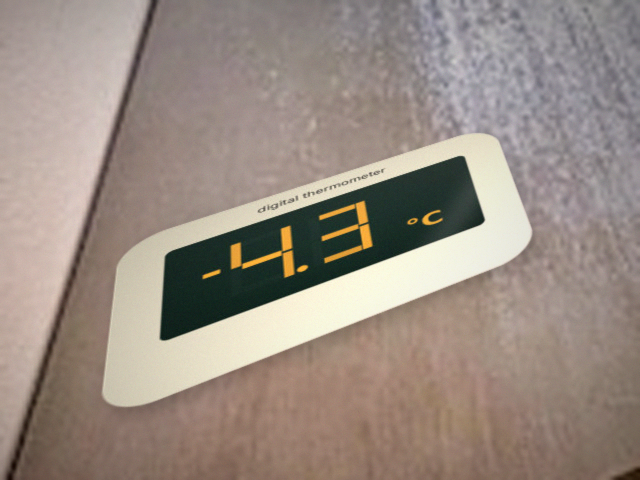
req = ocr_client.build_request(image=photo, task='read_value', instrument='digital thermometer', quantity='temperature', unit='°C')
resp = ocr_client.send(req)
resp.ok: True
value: -4.3 °C
